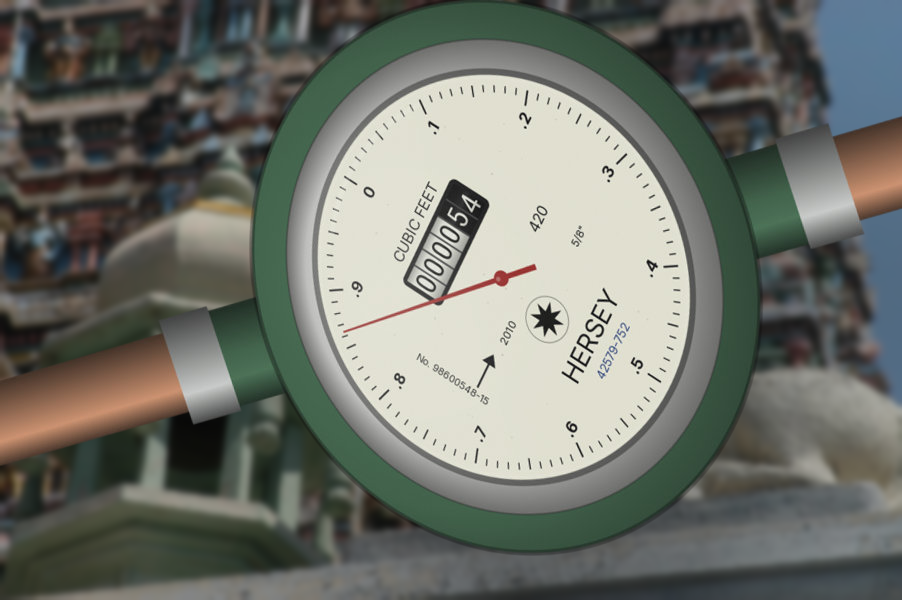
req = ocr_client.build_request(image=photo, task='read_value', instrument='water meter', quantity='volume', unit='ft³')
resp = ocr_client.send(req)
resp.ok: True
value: 53.86 ft³
